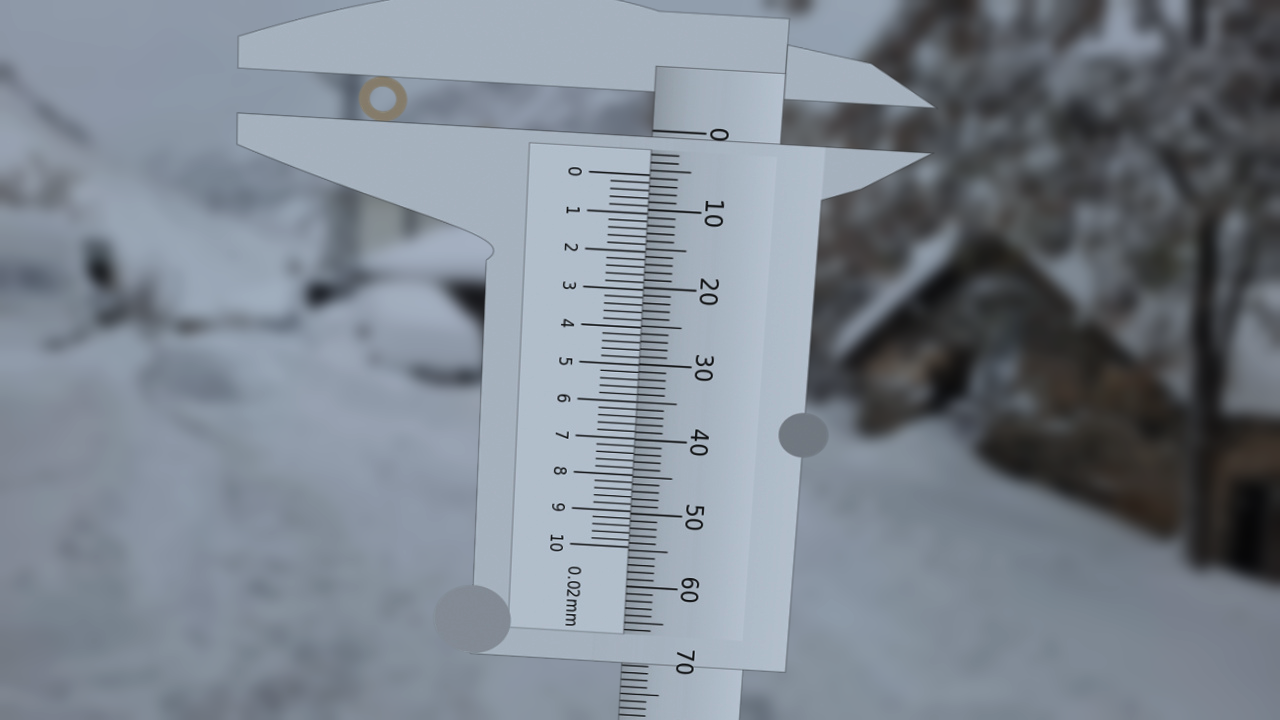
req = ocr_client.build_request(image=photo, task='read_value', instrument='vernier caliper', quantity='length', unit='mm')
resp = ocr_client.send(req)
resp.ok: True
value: 5.6 mm
